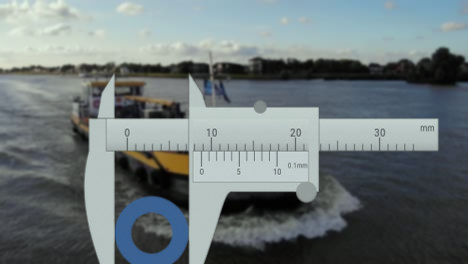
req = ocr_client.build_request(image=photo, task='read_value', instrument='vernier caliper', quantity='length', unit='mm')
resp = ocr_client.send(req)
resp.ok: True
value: 8.8 mm
